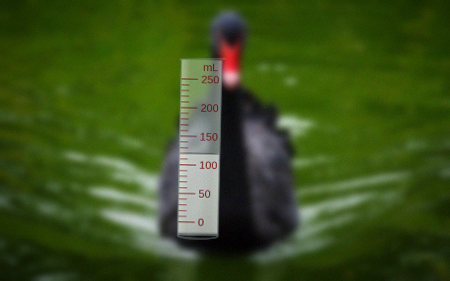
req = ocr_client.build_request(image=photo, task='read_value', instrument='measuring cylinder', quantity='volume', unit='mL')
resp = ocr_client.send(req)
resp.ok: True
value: 120 mL
